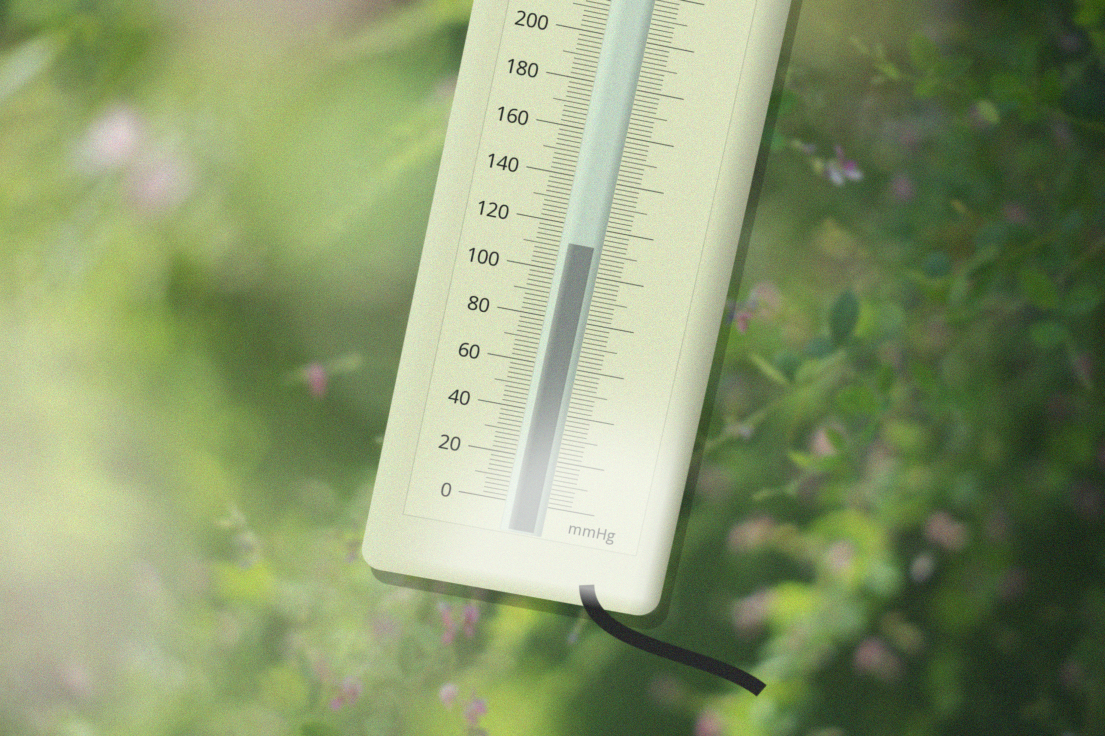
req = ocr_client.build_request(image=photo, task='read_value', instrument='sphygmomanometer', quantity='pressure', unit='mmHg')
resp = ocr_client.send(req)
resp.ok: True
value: 112 mmHg
